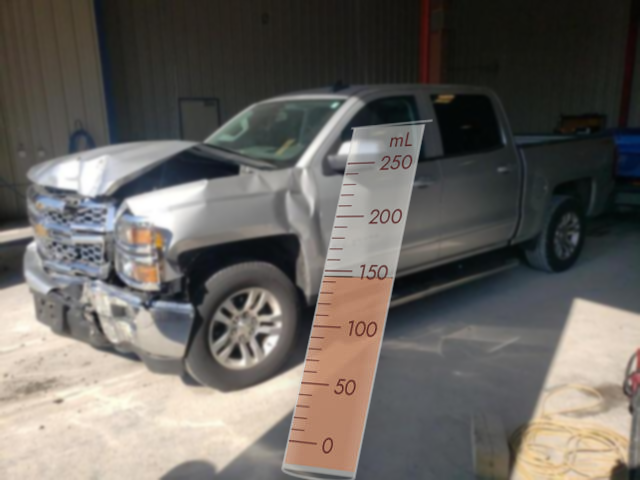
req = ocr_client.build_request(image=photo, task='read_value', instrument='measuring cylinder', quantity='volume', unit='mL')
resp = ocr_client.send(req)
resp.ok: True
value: 145 mL
